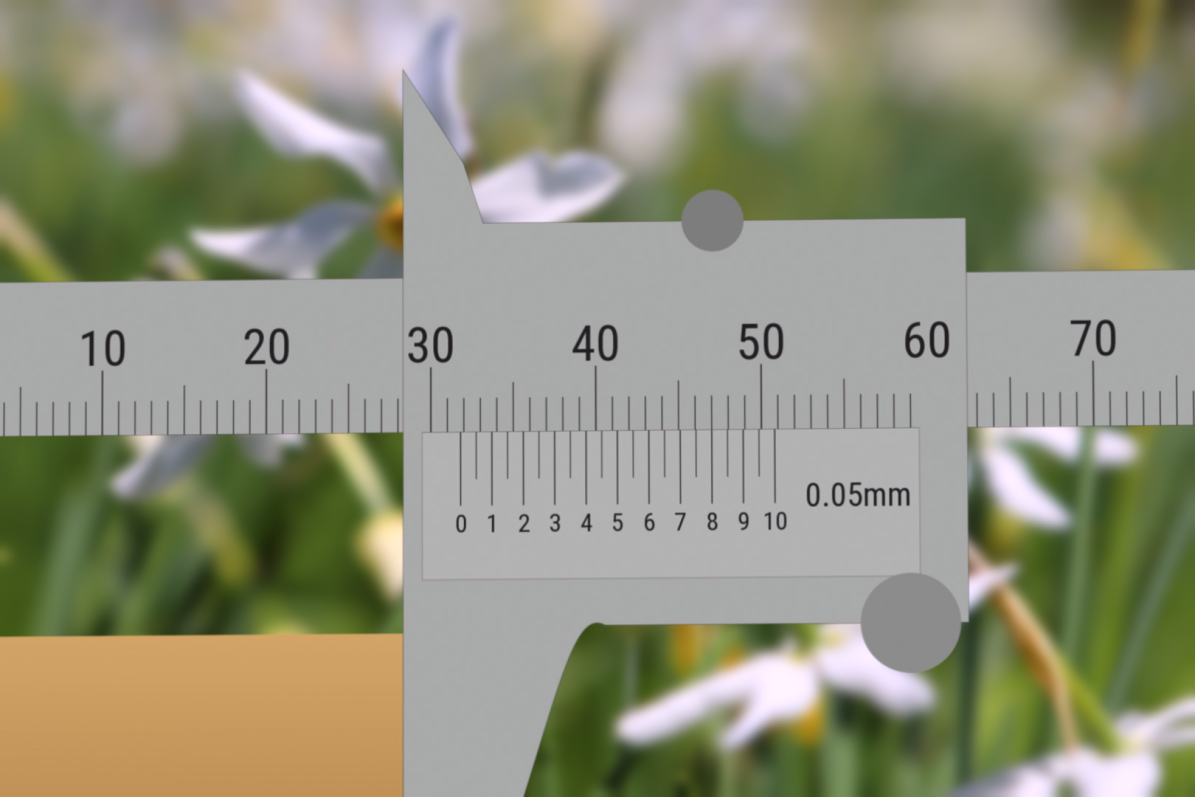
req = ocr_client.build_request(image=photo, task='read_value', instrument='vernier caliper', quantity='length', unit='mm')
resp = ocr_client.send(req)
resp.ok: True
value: 31.8 mm
